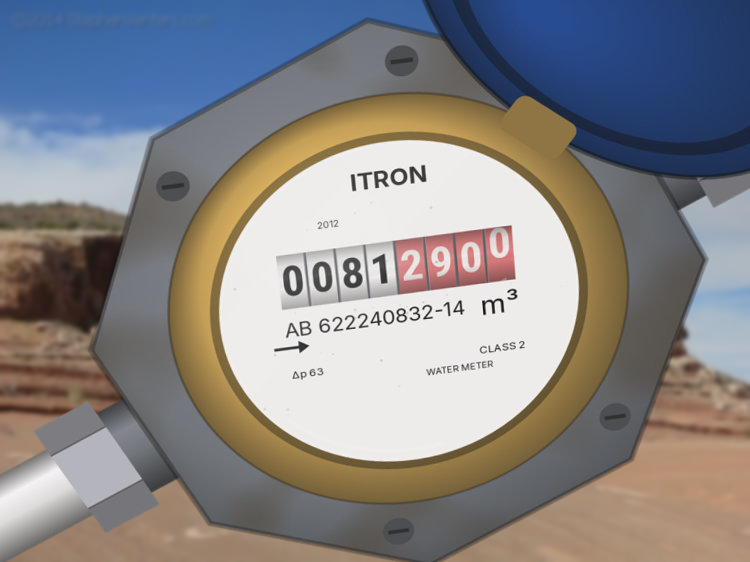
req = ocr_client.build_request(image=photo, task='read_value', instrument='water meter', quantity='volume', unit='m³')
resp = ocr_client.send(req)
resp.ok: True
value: 81.2900 m³
